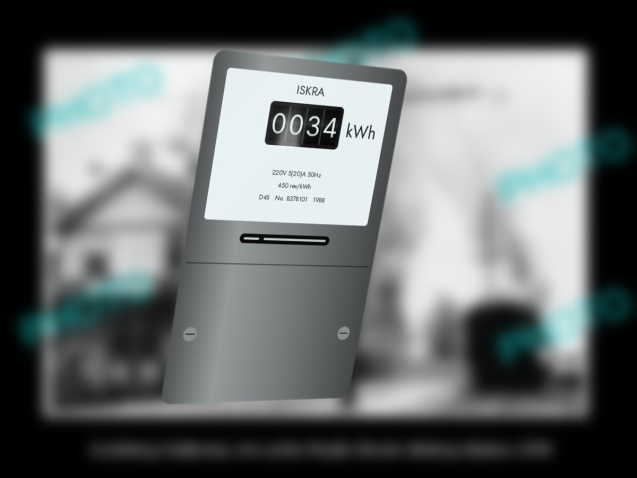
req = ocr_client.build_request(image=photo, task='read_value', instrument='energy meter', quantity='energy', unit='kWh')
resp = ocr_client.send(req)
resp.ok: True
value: 34 kWh
